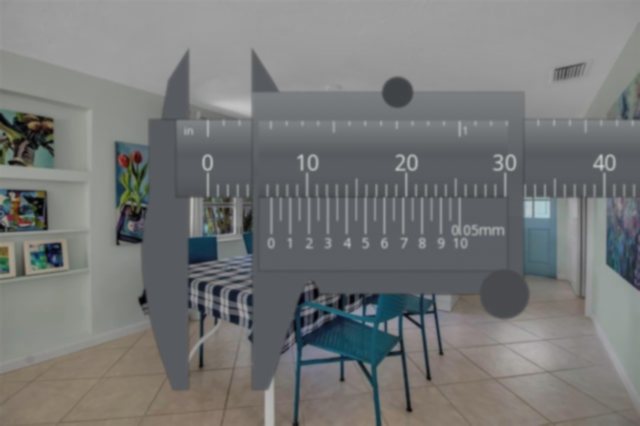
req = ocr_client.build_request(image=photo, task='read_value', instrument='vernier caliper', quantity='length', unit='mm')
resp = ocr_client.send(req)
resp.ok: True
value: 6.4 mm
